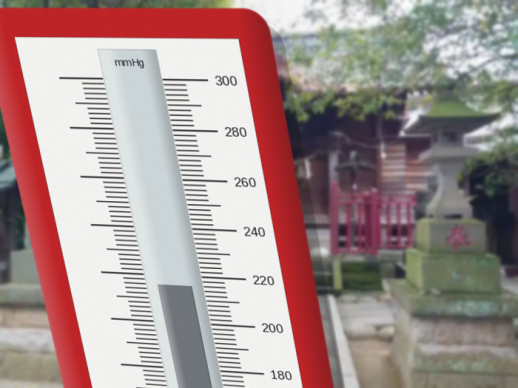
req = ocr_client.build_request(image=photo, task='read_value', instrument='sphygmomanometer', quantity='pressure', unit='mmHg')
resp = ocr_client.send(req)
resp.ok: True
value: 216 mmHg
